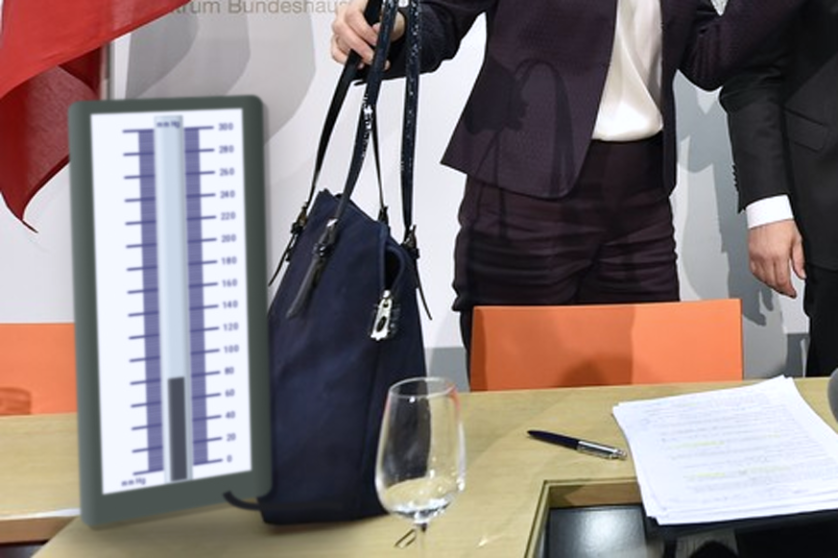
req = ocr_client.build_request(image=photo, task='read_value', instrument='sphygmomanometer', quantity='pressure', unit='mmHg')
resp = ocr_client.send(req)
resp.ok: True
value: 80 mmHg
